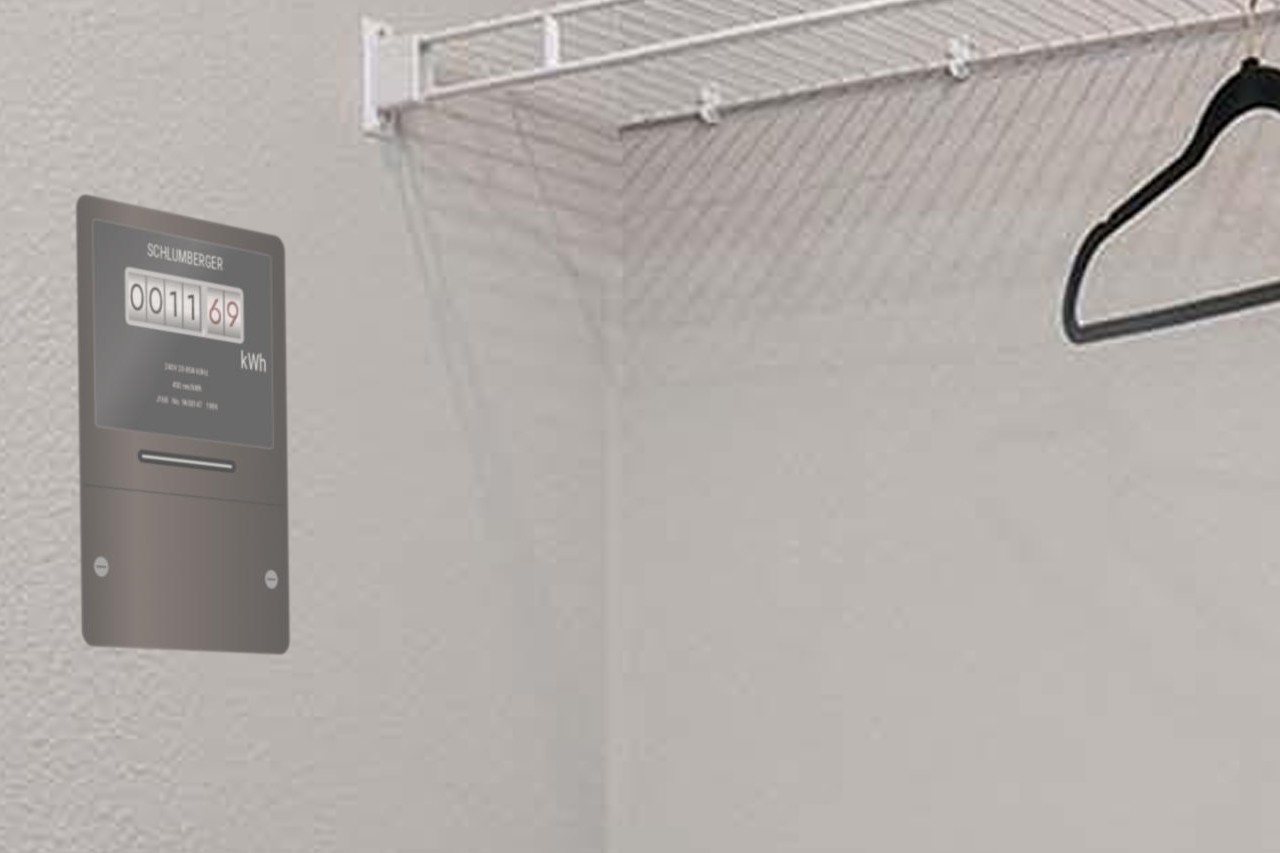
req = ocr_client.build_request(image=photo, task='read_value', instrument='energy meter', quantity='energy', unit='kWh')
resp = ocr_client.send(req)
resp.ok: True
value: 11.69 kWh
